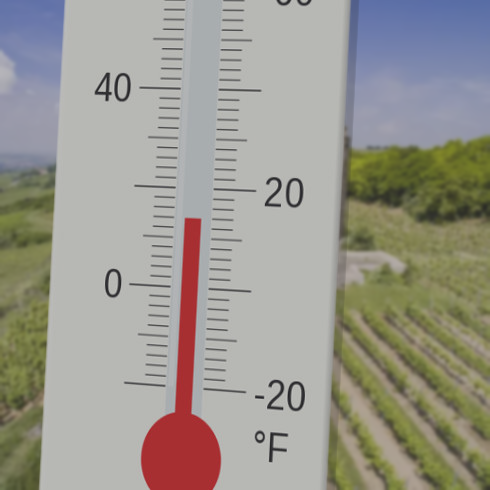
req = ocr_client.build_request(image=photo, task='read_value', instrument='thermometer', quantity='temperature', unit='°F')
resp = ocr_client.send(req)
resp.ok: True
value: 14 °F
